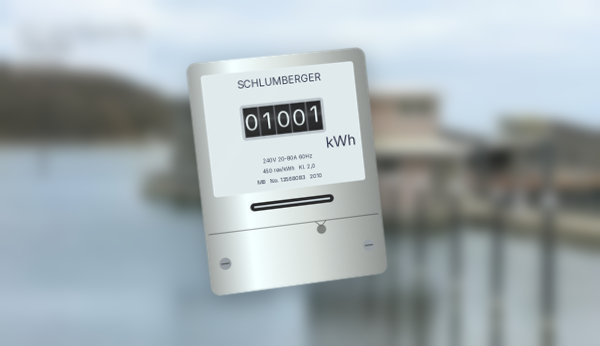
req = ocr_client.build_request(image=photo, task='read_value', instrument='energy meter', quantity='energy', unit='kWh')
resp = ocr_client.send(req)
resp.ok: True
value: 1001 kWh
